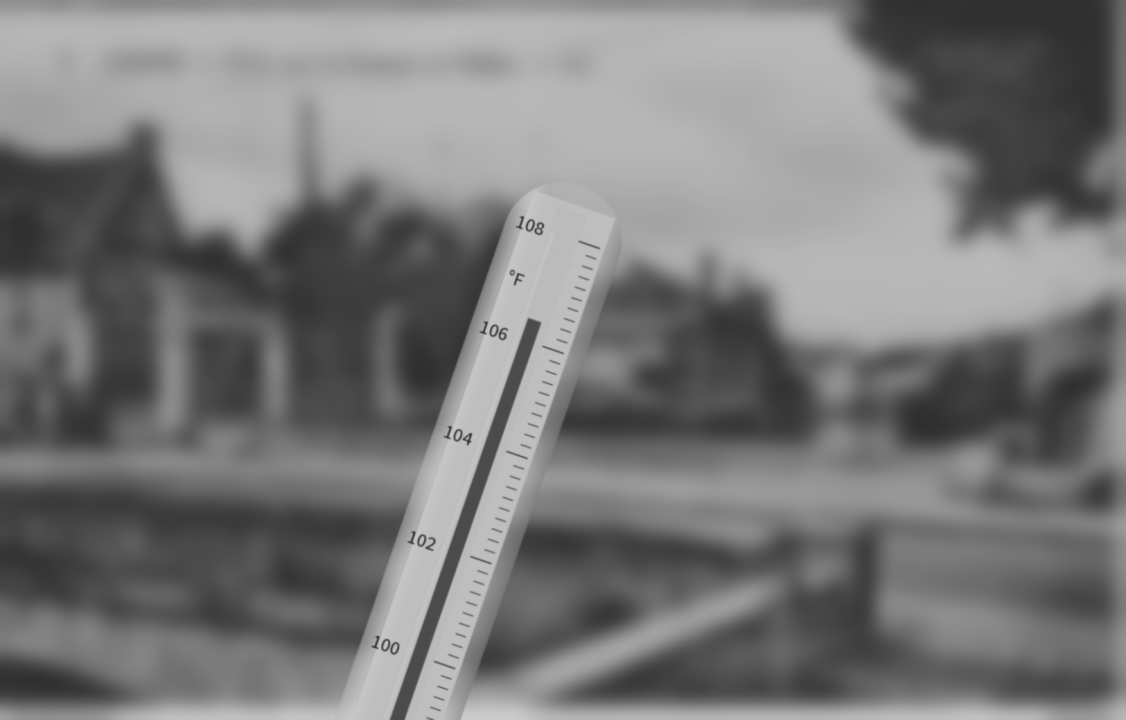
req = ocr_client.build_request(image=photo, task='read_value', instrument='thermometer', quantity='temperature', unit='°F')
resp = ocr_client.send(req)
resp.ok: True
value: 106.4 °F
